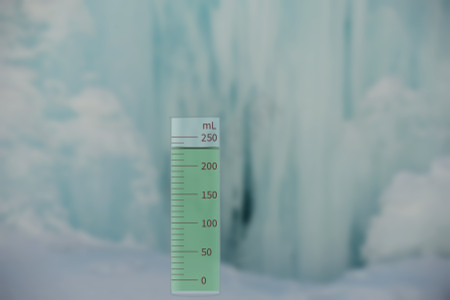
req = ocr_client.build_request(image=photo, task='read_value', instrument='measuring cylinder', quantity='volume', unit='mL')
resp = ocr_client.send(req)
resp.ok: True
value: 230 mL
